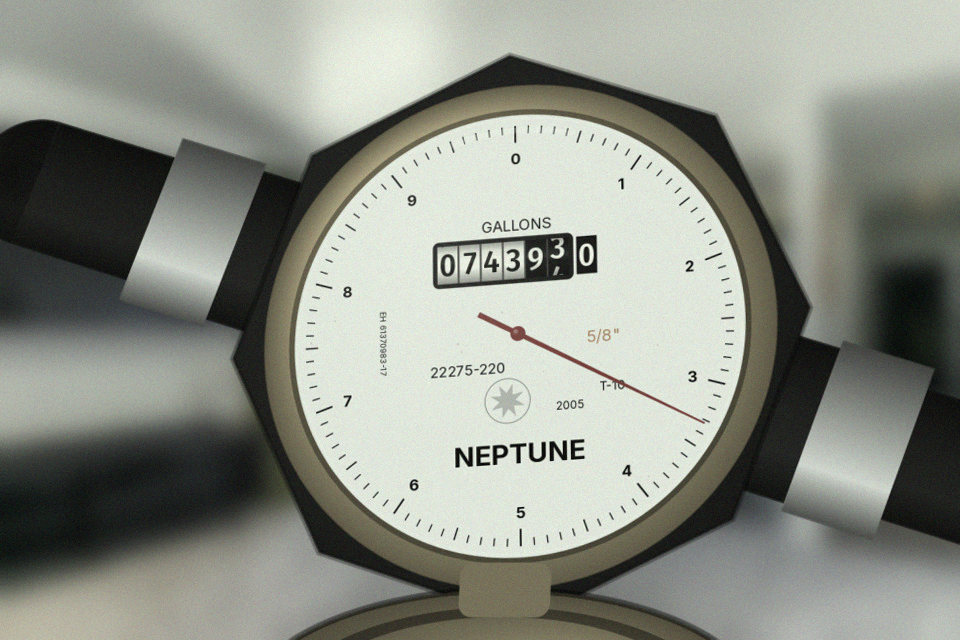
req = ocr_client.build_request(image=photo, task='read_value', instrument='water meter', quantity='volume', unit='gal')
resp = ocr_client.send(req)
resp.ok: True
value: 743933.3 gal
